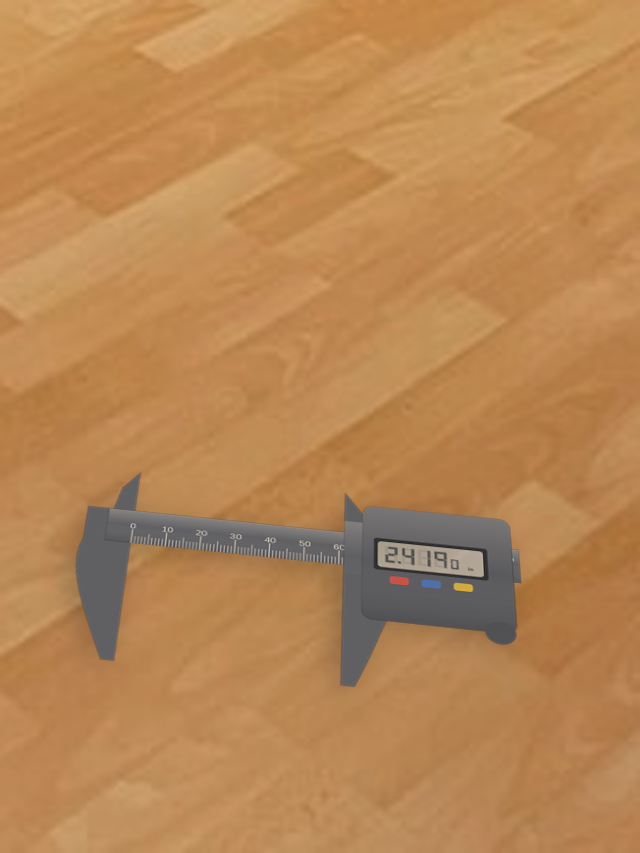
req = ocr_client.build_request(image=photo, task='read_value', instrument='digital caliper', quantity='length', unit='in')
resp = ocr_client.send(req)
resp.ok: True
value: 2.4190 in
